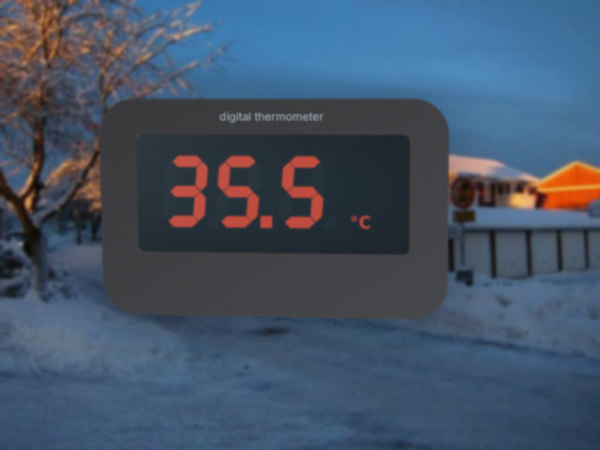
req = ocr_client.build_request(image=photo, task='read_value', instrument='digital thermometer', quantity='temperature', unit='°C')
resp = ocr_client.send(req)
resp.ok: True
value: 35.5 °C
